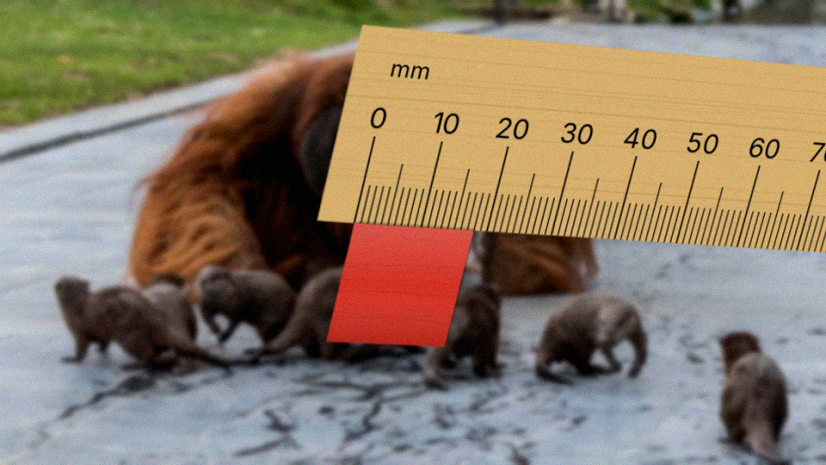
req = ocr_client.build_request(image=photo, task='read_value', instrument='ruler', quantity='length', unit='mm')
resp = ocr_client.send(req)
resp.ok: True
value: 18 mm
